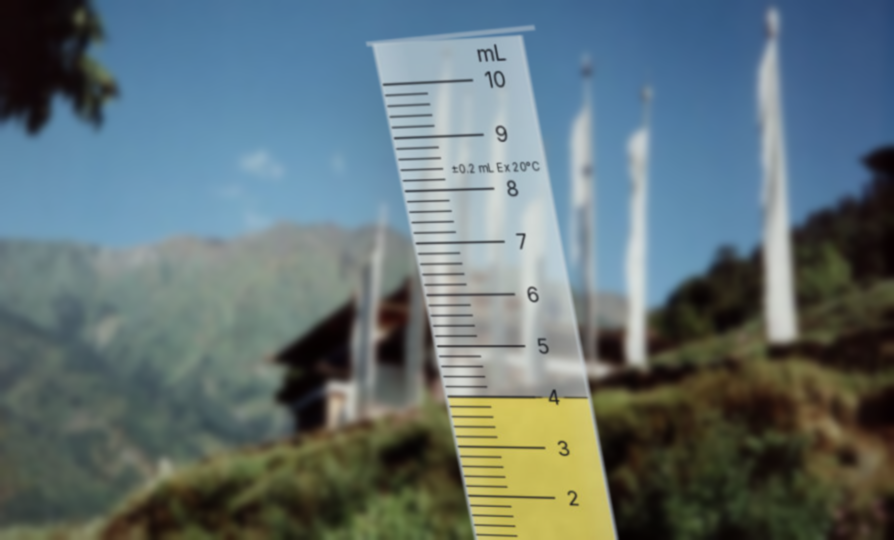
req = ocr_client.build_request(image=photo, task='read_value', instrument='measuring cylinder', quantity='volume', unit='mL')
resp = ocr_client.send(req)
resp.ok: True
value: 4 mL
